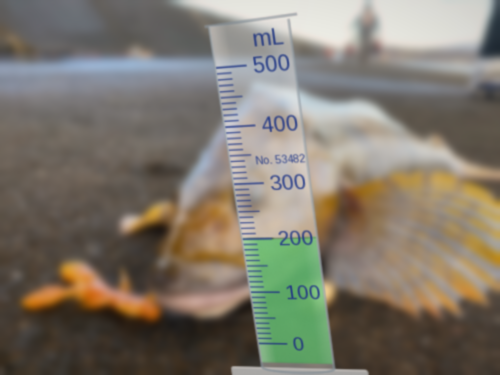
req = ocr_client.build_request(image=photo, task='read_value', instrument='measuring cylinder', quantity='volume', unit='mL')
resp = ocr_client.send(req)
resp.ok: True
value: 200 mL
